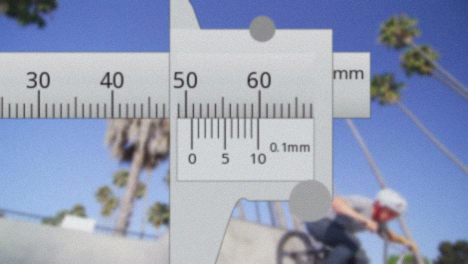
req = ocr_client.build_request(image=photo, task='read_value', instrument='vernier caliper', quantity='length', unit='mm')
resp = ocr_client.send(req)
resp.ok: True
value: 50.8 mm
